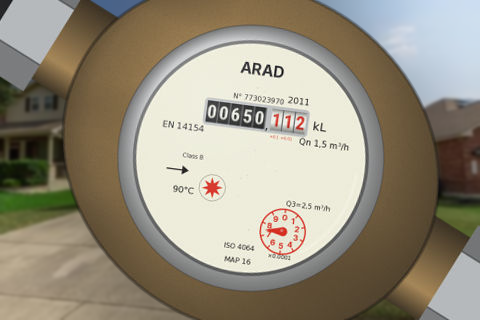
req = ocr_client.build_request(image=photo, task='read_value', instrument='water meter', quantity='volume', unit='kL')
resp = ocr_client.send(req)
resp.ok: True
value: 650.1127 kL
